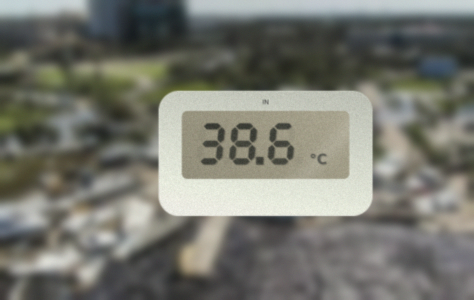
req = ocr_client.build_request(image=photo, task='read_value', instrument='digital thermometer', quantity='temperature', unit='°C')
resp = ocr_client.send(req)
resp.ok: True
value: 38.6 °C
